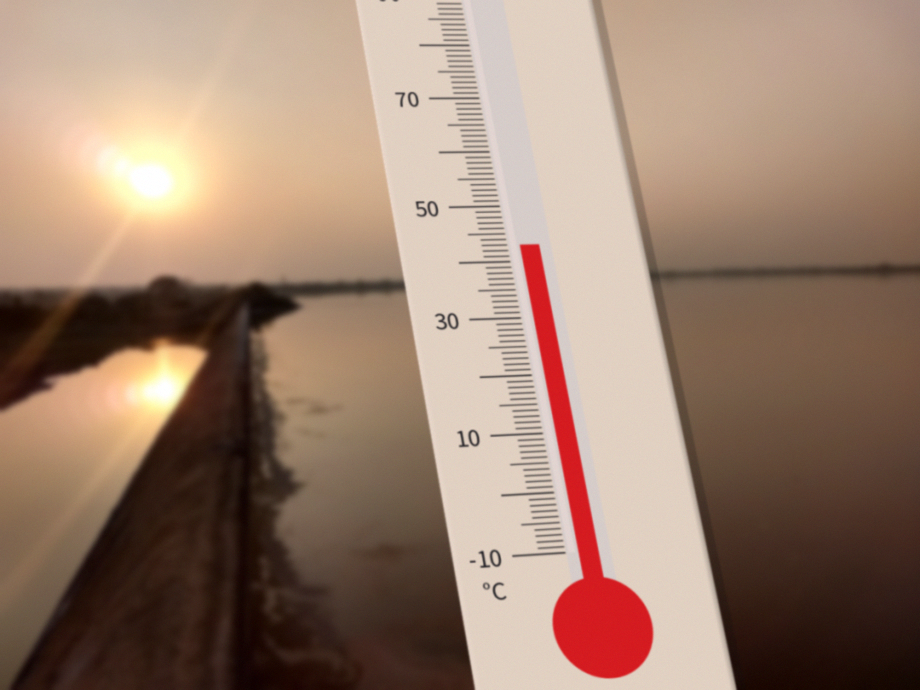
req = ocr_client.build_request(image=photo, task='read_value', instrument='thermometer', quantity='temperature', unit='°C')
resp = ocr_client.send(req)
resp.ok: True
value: 43 °C
